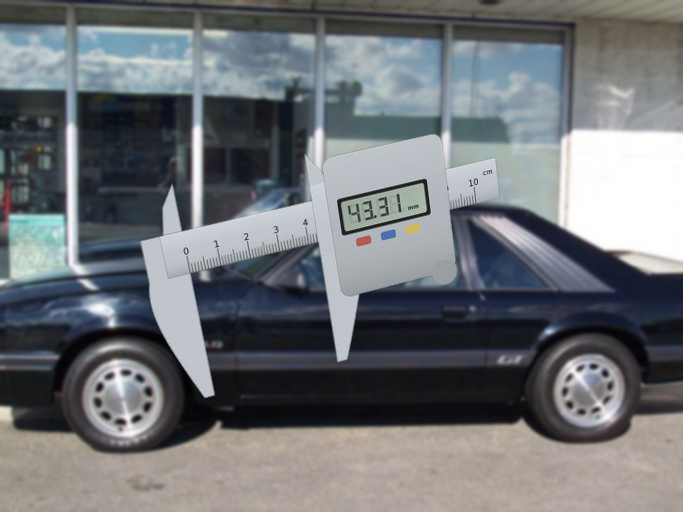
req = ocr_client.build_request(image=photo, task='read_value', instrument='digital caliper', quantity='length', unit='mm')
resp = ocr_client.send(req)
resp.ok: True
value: 43.31 mm
